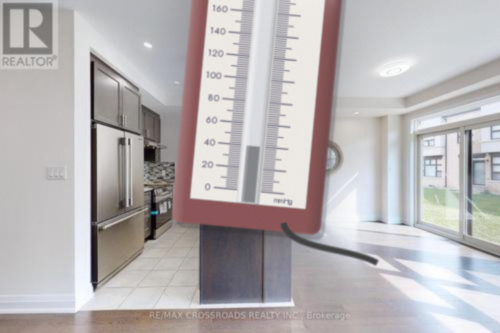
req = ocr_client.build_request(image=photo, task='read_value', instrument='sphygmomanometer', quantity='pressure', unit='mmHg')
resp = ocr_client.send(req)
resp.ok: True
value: 40 mmHg
